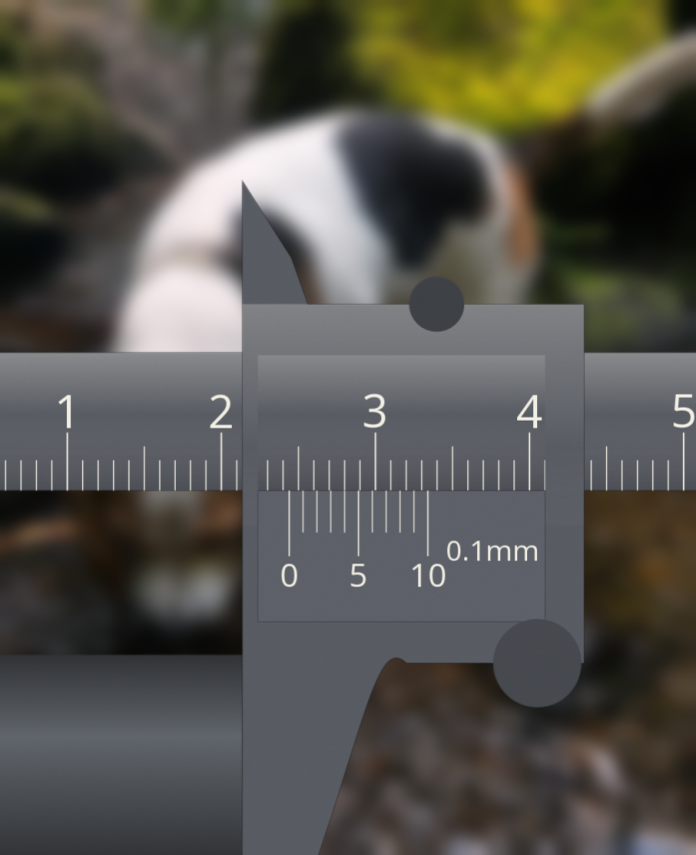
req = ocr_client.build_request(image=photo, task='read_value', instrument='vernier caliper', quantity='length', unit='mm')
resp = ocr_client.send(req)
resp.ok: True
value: 24.4 mm
